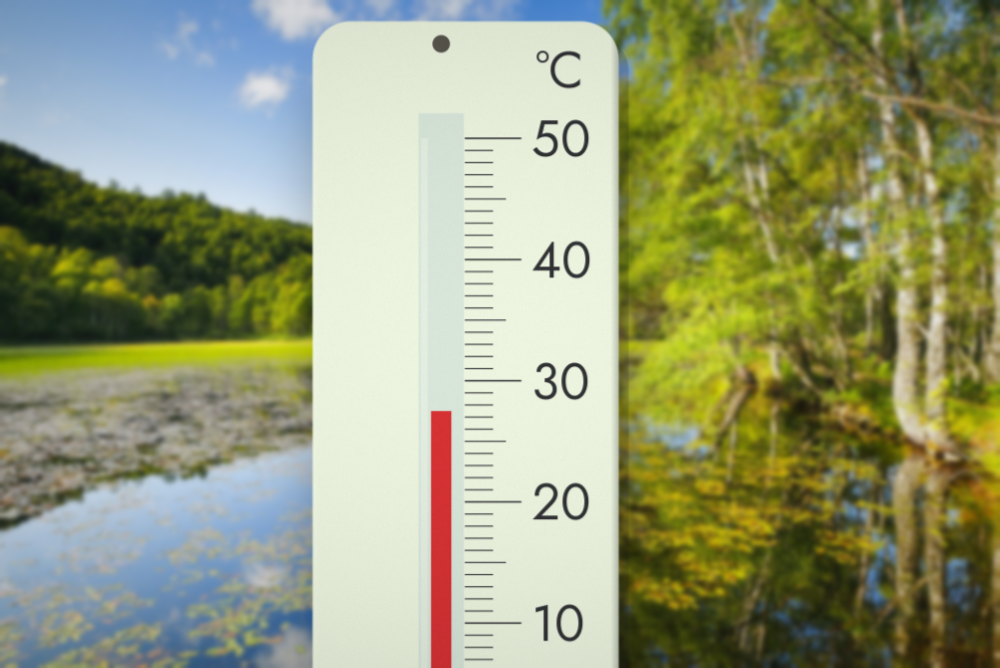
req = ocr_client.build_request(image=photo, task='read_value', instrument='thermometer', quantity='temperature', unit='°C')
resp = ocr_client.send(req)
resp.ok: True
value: 27.5 °C
